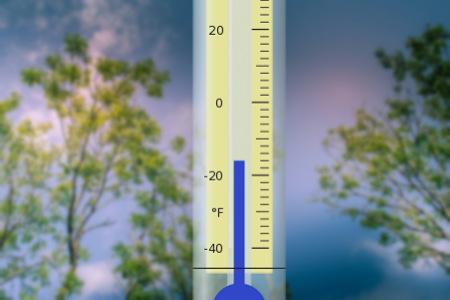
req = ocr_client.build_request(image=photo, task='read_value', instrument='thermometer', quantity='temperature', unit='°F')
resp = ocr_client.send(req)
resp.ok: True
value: -16 °F
